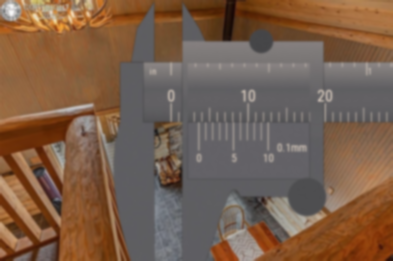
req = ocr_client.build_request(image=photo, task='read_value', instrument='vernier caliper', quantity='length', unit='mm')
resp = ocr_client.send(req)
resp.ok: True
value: 3.6 mm
